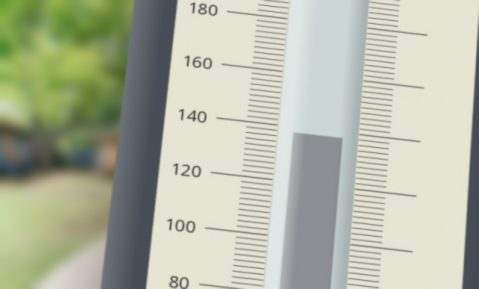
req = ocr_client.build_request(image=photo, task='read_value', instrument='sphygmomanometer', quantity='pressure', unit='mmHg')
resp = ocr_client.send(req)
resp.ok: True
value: 138 mmHg
